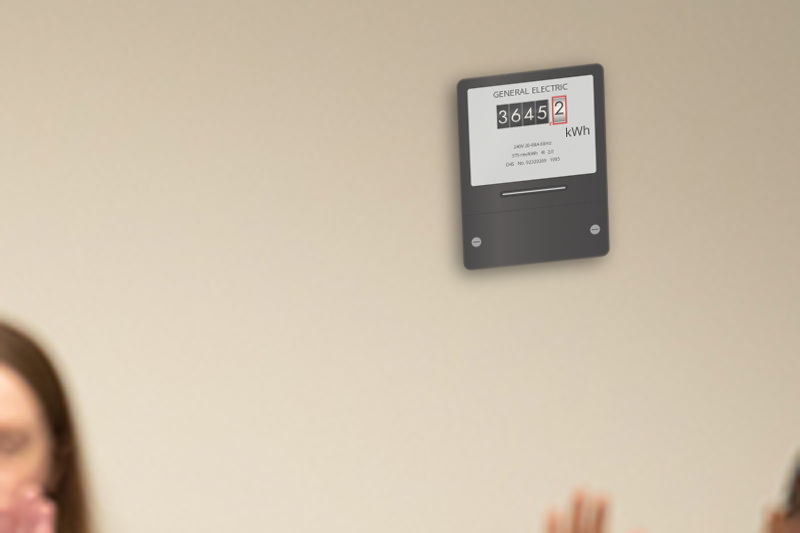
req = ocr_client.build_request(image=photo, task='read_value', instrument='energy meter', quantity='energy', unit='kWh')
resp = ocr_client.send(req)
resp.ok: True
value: 3645.2 kWh
